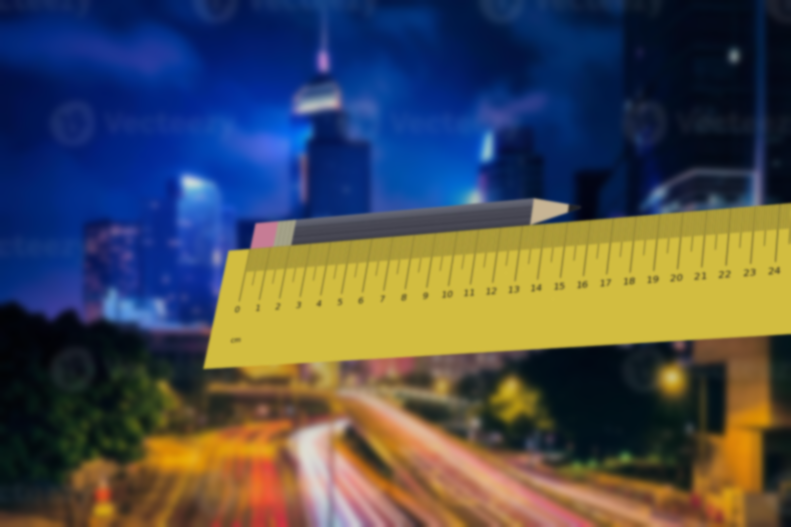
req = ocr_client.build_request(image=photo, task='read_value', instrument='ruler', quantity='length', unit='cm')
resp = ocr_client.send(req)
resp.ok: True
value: 15.5 cm
